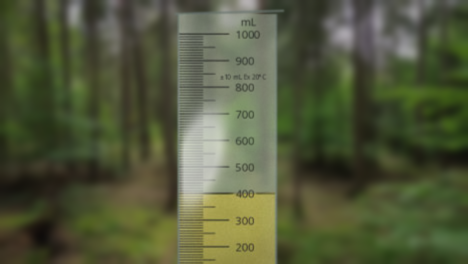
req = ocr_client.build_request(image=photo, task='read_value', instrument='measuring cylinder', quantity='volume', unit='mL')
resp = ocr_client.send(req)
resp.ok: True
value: 400 mL
